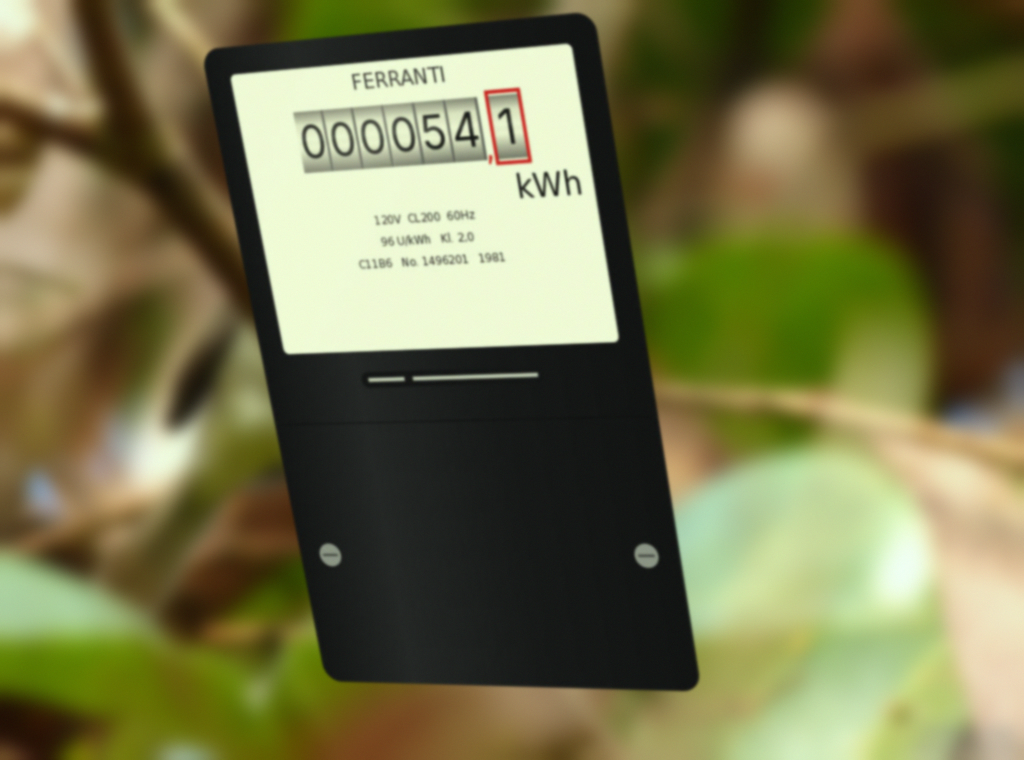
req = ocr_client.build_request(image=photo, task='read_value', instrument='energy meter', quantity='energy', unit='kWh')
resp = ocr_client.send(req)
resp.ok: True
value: 54.1 kWh
